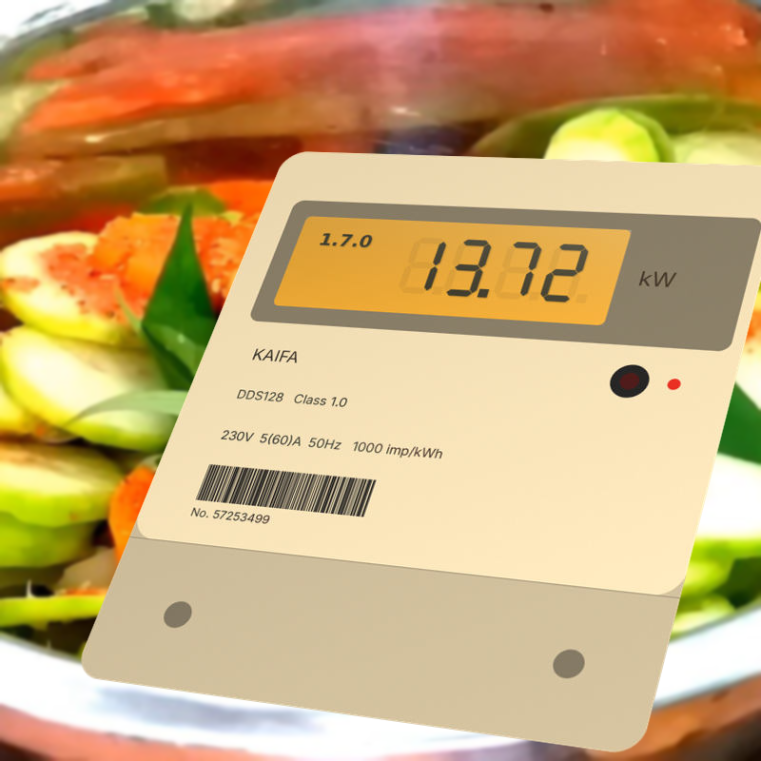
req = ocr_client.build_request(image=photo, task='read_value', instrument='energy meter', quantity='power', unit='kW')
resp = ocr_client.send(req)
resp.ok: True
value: 13.72 kW
